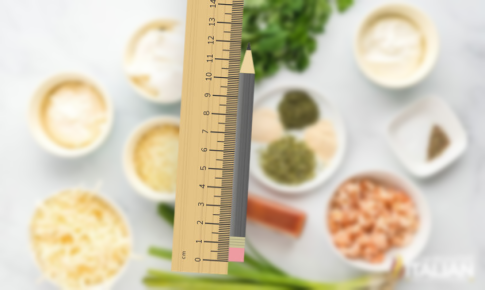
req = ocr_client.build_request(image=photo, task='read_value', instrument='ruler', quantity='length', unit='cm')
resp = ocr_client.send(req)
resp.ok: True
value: 12 cm
